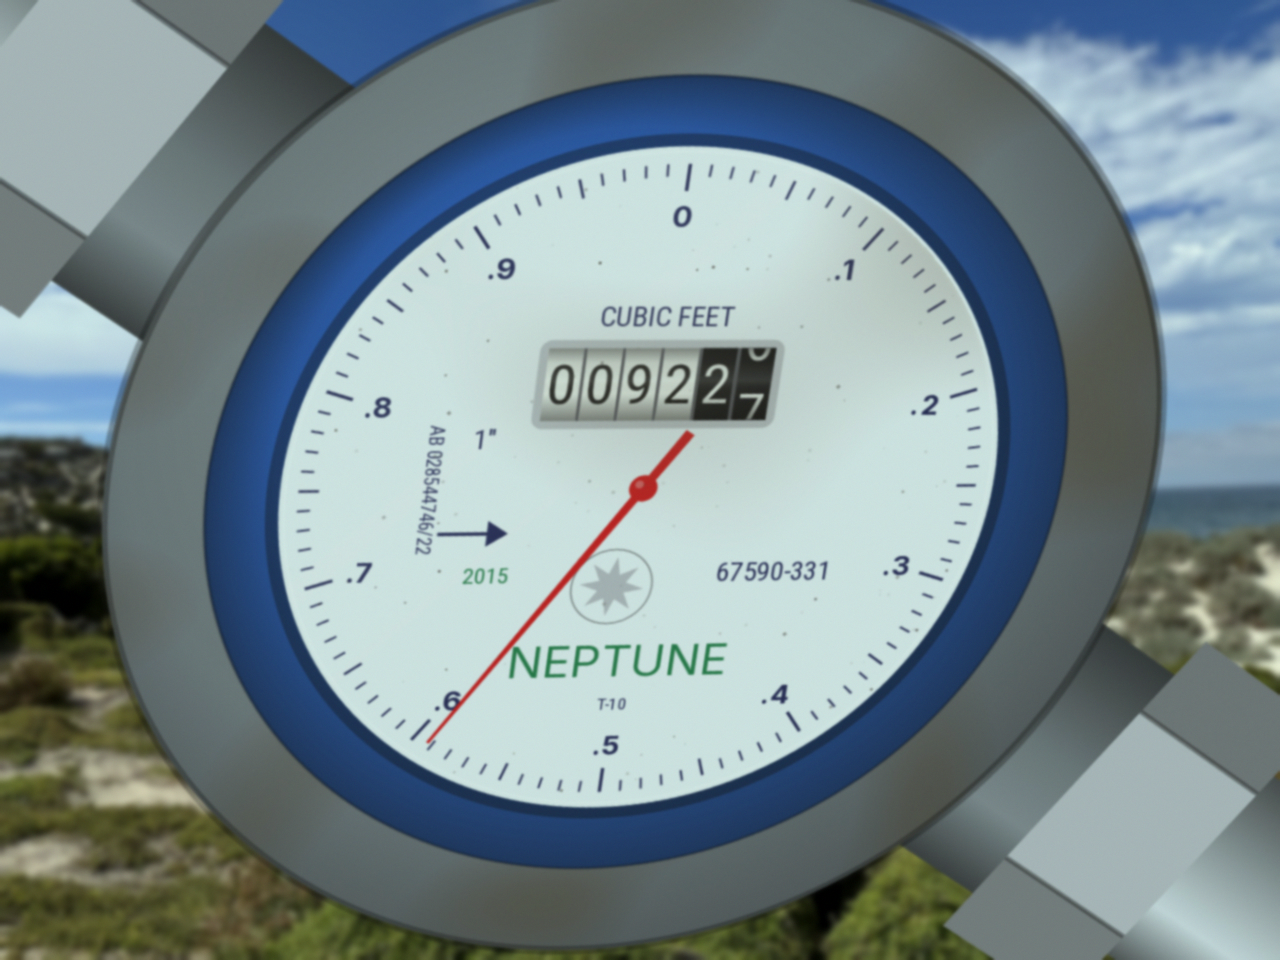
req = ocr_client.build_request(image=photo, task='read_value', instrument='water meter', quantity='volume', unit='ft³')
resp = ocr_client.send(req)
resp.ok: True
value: 9226.59 ft³
